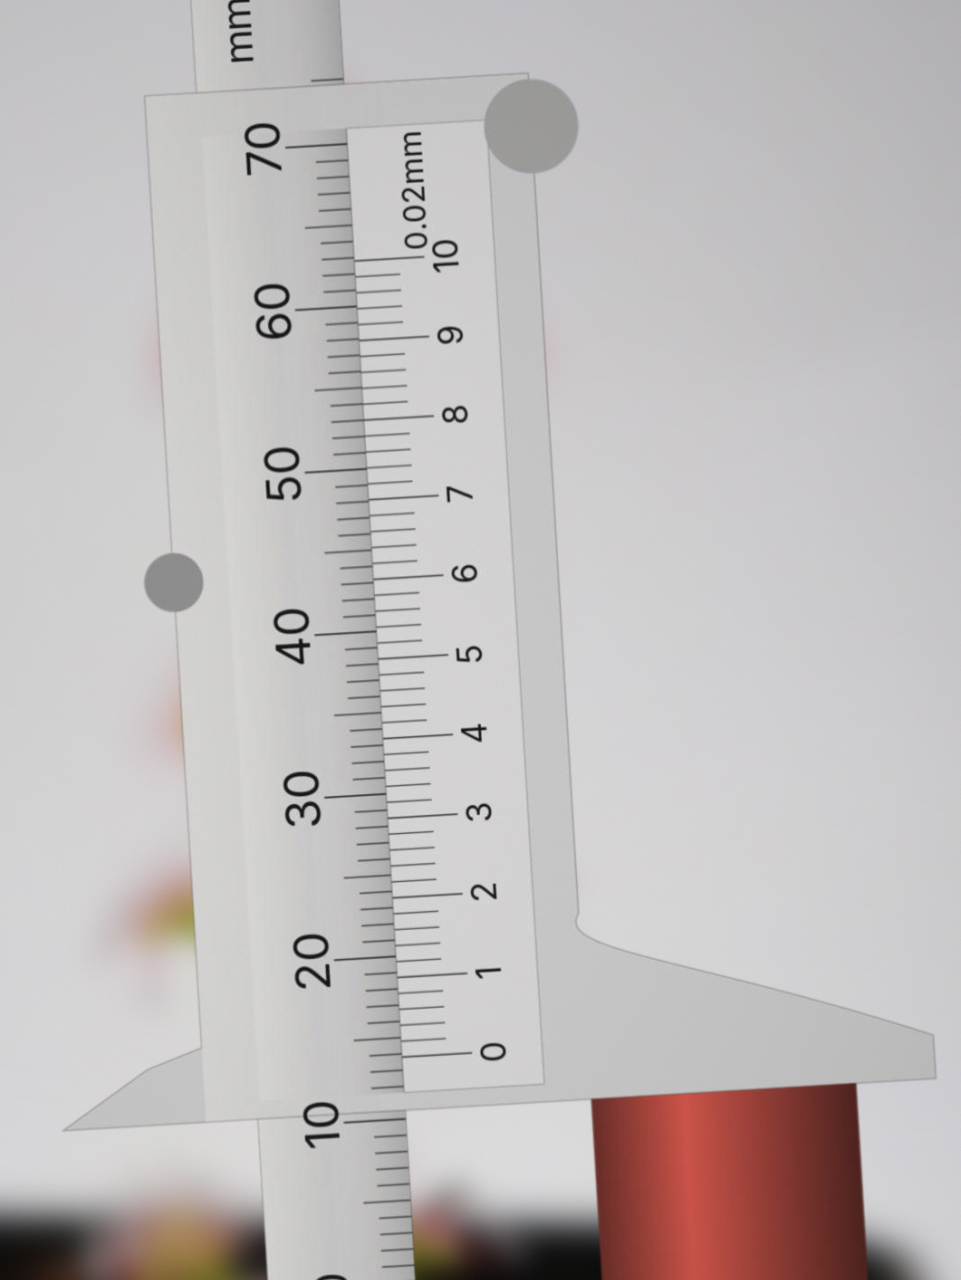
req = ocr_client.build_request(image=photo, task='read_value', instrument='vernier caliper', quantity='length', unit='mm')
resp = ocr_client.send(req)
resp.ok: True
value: 13.8 mm
